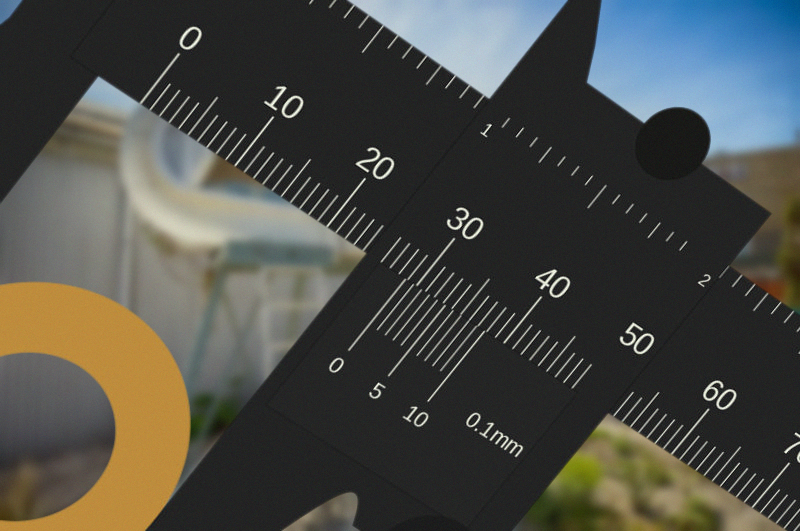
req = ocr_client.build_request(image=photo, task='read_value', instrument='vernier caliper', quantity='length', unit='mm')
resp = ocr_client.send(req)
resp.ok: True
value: 28.8 mm
